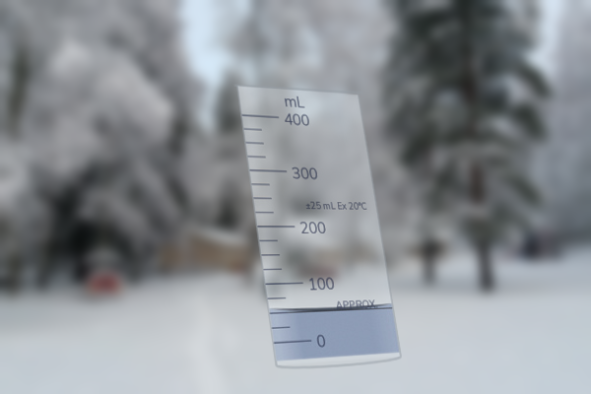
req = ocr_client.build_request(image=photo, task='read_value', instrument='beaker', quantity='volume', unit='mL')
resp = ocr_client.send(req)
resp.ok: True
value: 50 mL
